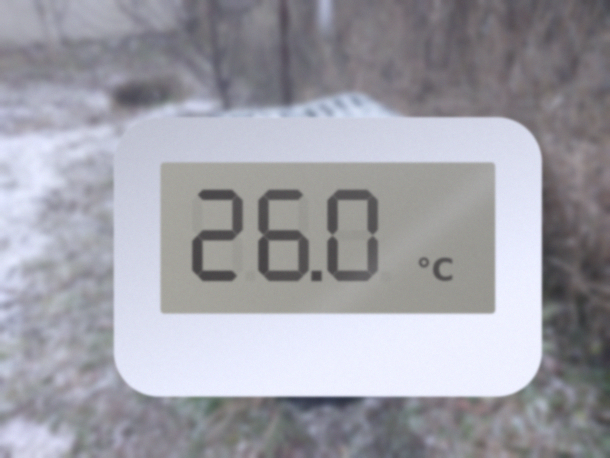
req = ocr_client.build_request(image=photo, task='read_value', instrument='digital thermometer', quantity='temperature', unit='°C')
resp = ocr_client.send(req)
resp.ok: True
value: 26.0 °C
